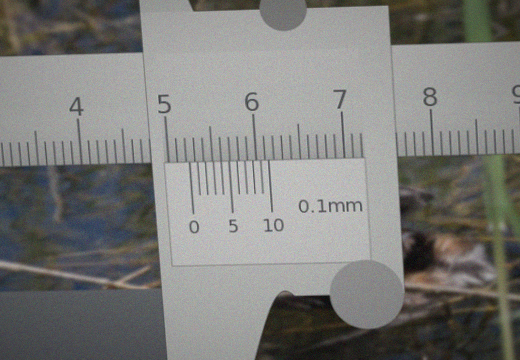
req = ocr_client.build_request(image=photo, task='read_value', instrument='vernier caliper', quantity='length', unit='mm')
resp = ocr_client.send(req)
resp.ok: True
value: 52.4 mm
